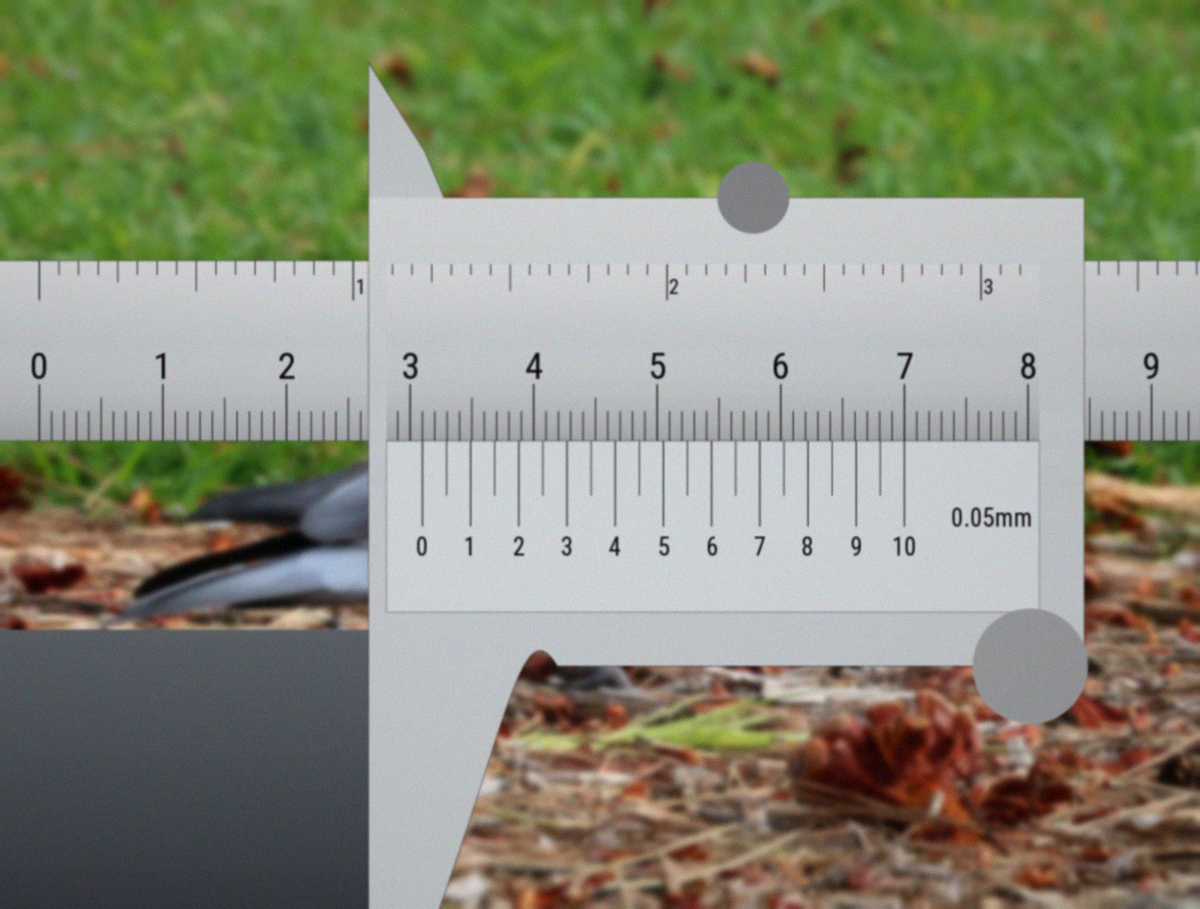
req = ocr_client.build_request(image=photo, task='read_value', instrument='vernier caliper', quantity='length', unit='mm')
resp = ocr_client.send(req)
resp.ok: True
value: 31.0 mm
